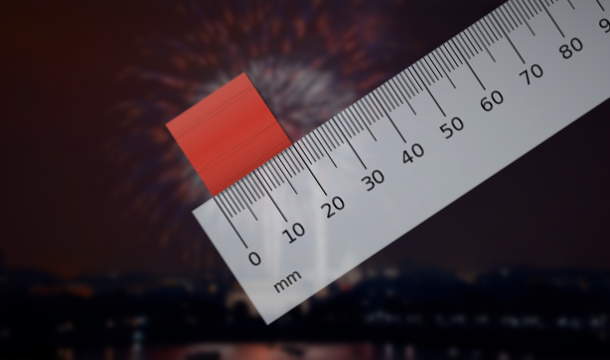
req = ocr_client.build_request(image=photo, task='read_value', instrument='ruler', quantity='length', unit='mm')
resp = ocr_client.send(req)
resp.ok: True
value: 20 mm
